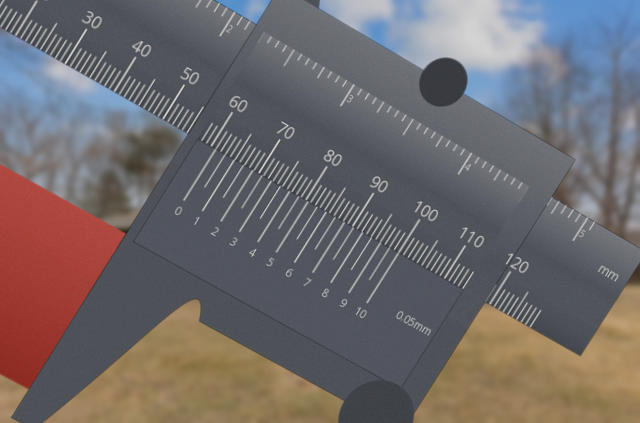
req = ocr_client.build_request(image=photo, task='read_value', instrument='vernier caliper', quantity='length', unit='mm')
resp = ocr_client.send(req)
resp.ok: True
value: 61.0 mm
